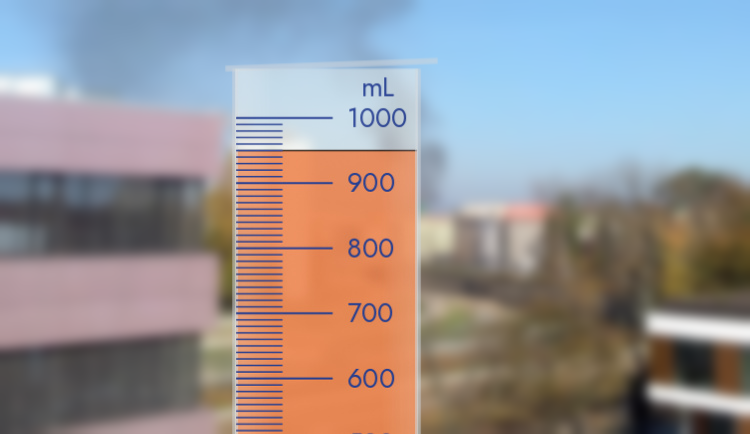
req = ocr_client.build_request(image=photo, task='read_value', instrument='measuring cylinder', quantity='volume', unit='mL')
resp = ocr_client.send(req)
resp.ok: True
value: 950 mL
